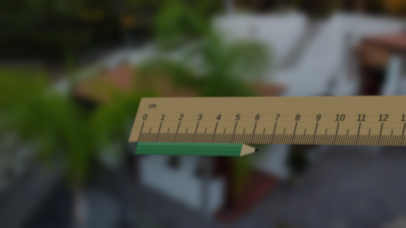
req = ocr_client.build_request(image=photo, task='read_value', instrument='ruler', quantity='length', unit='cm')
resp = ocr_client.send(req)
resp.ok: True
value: 6.5 cm
